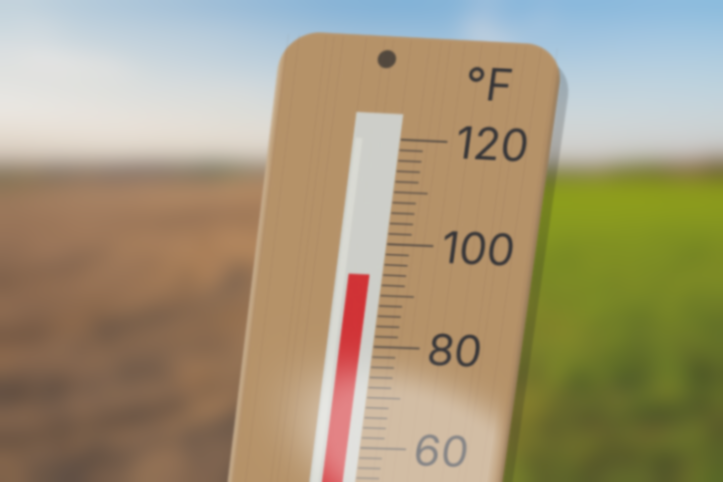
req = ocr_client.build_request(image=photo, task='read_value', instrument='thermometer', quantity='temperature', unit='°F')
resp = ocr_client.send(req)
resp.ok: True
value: 94 °F
